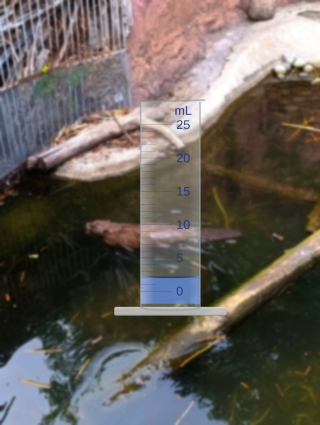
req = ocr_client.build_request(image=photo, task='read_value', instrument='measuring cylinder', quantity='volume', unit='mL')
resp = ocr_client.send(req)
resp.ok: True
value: 2 mL
